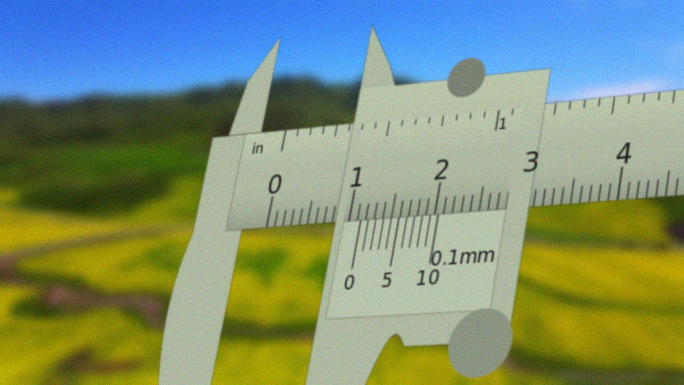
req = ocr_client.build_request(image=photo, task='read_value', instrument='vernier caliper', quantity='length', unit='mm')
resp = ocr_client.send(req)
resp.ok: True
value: 11.4 mm
